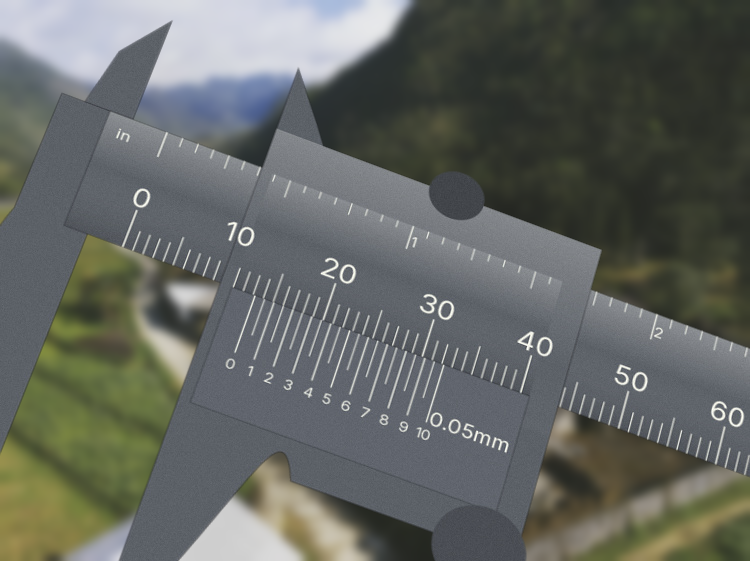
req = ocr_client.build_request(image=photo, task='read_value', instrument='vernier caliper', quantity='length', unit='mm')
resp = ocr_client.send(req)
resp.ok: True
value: 13.2 mm
